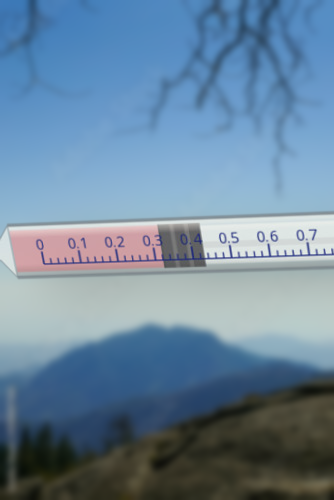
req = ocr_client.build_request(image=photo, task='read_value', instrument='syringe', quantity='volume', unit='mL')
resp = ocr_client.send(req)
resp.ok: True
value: 0.32 mL
